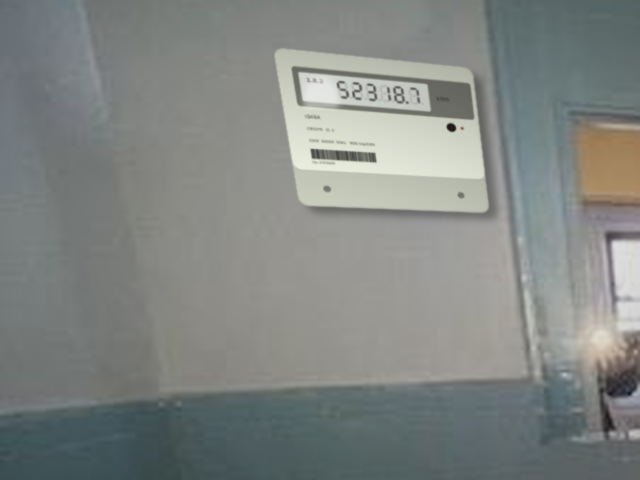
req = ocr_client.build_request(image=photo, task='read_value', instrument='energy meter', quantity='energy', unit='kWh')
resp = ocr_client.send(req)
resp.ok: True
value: 52318.7 kWh
